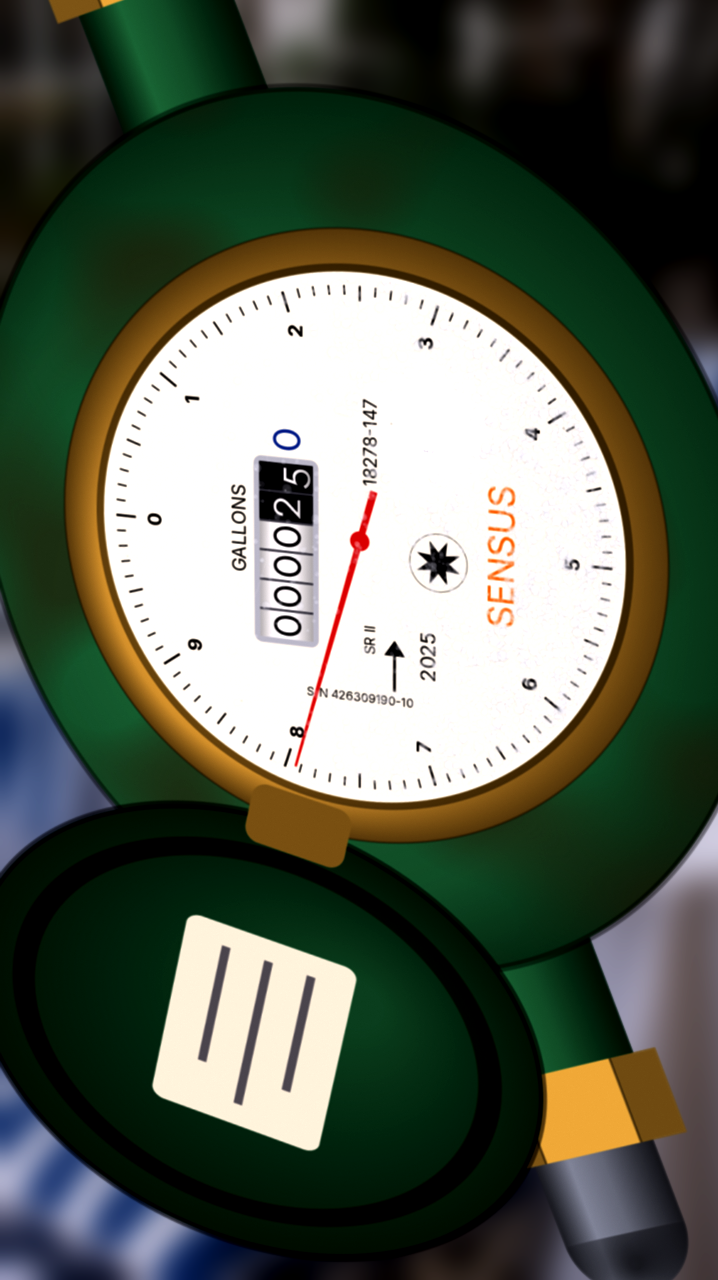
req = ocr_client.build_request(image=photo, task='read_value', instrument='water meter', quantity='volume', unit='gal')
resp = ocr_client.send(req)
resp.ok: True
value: 247.9 gal
